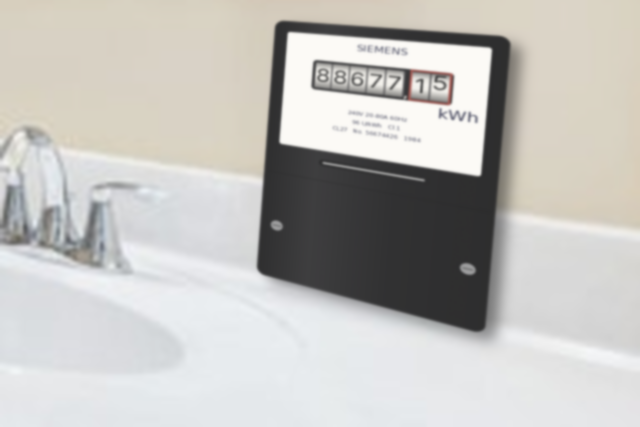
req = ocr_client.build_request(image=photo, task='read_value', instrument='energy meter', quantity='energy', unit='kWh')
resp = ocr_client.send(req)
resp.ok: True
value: 88677.15 kWh
